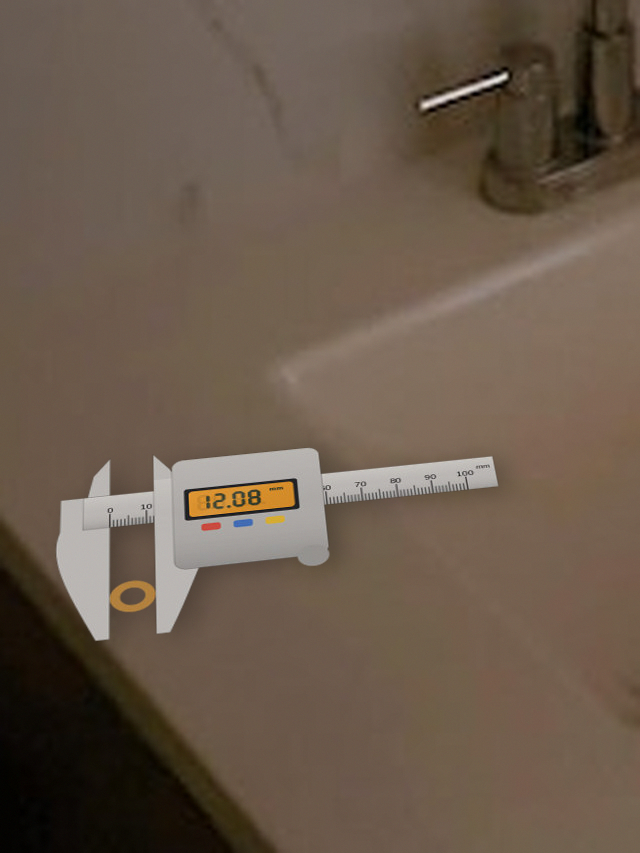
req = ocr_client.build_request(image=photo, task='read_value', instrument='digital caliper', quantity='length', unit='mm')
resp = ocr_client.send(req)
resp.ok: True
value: 12.08 mm
